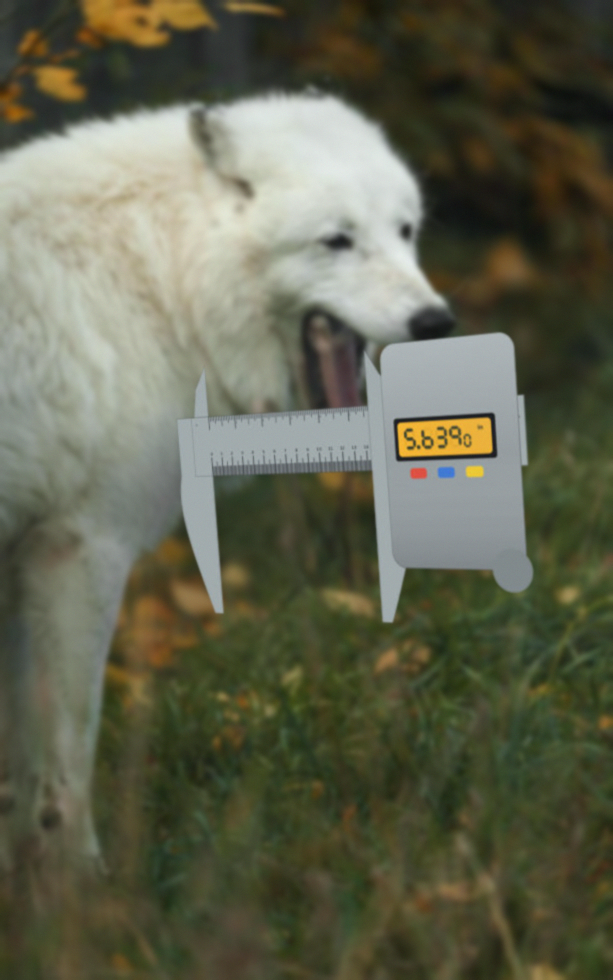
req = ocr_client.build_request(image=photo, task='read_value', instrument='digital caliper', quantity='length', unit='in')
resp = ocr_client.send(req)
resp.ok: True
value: 5.6390 in
